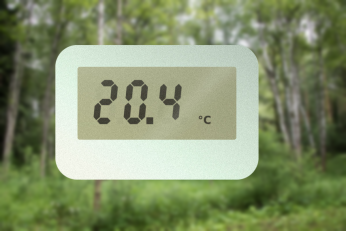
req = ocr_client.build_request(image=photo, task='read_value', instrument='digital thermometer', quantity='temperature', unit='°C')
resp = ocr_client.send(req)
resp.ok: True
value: 20.4 °C
